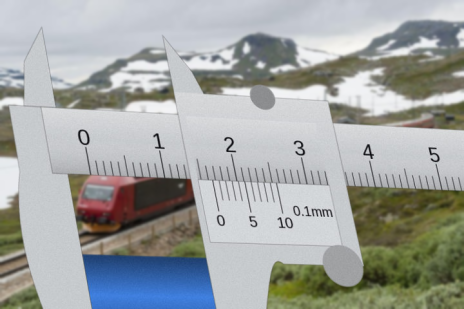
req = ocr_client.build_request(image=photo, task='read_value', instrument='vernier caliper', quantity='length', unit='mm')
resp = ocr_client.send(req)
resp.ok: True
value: 16.6 mm
